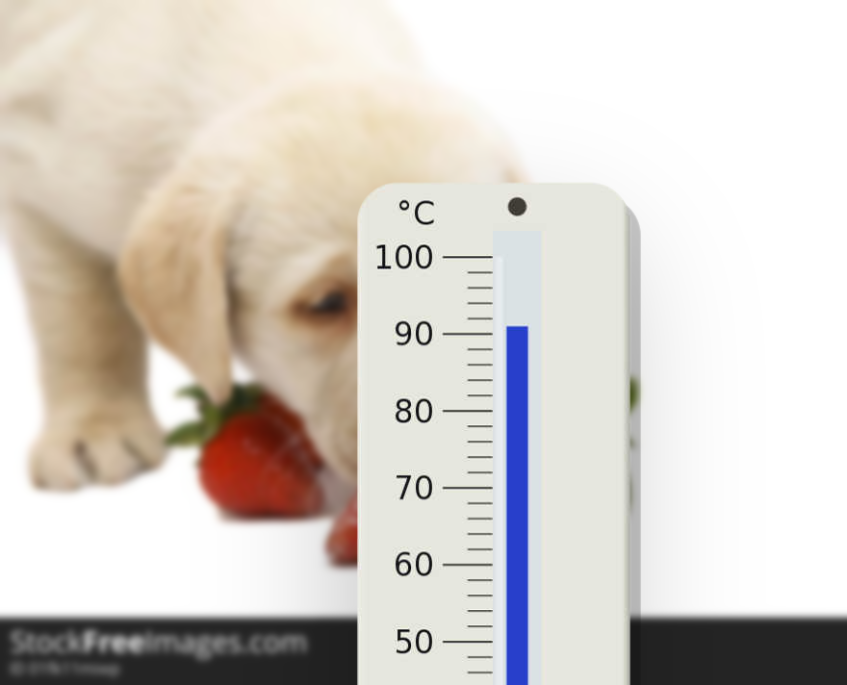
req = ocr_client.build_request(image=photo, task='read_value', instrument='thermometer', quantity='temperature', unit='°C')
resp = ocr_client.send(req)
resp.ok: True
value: 91 °C
